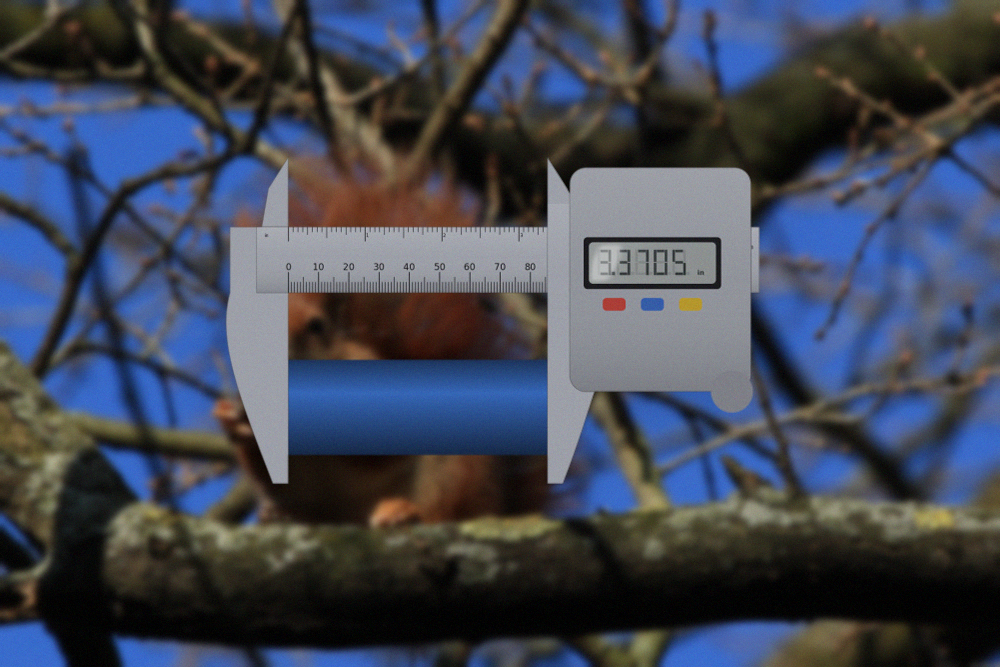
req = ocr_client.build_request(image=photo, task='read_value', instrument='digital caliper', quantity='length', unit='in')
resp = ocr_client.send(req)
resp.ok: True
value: 3.3705 in
